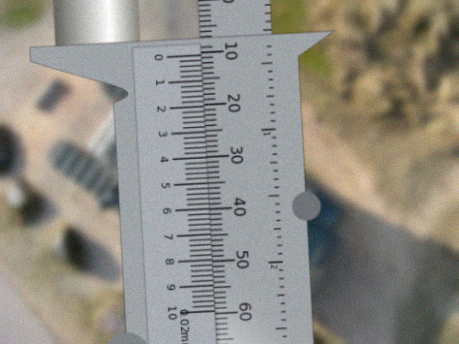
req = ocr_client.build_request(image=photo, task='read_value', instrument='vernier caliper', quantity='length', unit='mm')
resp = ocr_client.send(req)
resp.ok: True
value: 10.5 mm
